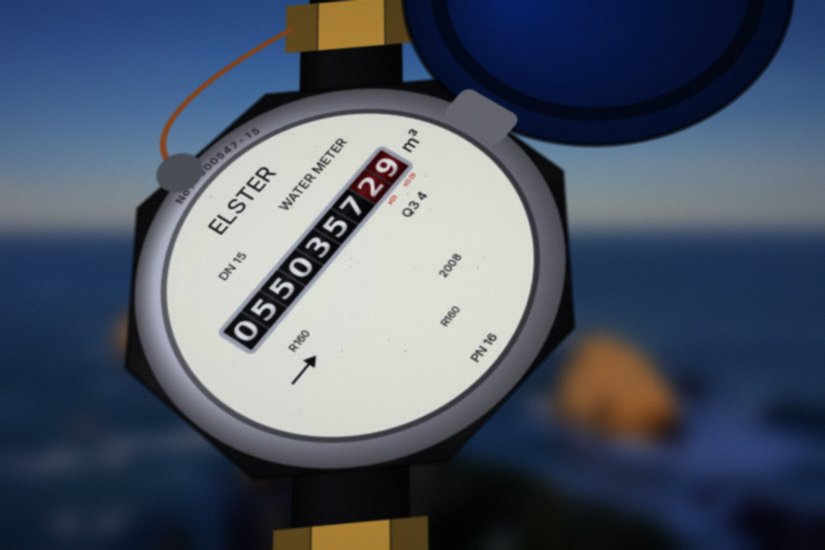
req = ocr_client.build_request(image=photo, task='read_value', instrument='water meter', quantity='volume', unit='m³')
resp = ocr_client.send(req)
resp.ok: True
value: 550357.29 m³
